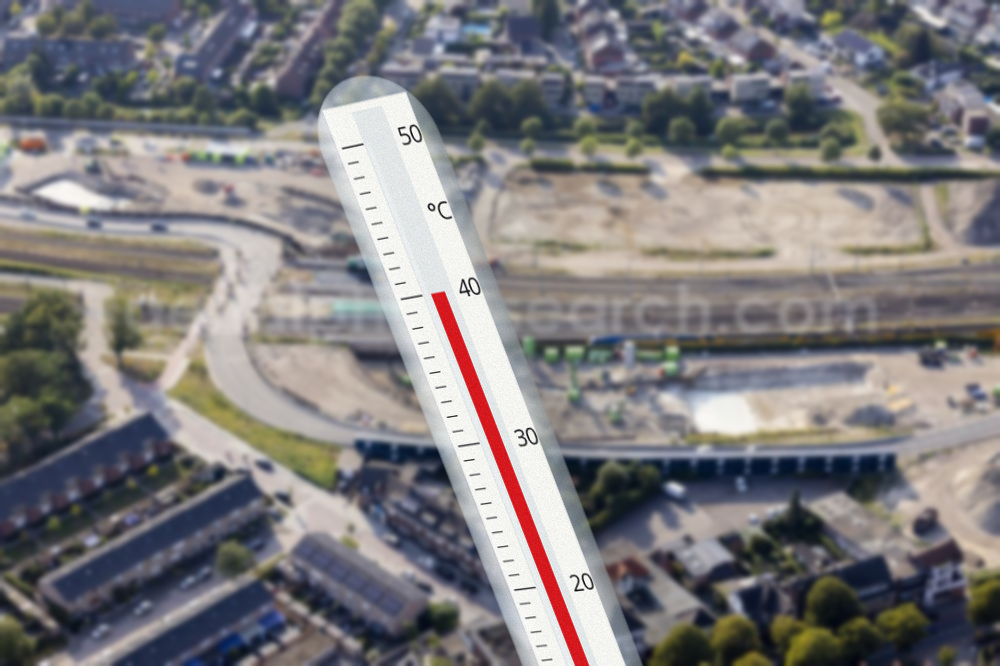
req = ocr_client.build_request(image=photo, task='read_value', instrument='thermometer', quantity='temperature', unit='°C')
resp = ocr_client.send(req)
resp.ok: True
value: 40 °C
